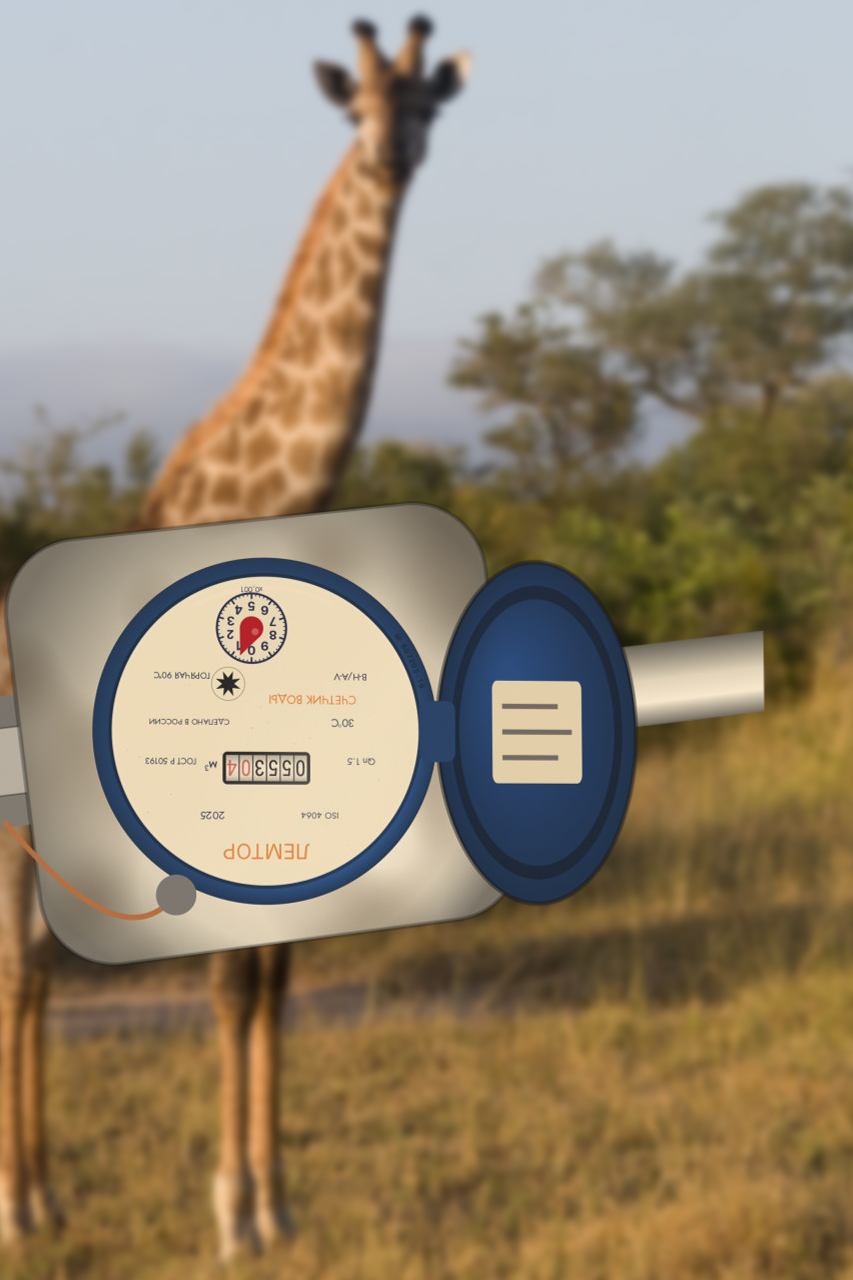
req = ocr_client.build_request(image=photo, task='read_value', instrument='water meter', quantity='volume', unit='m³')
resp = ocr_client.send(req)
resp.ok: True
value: 553.040 m³
